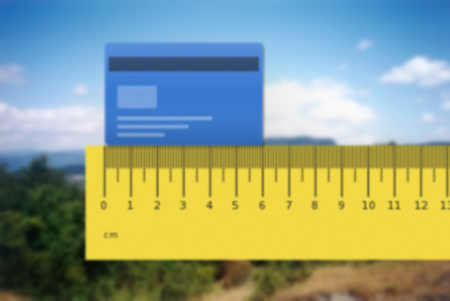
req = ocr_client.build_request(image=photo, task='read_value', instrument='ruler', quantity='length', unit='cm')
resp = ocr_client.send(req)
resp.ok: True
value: 6 cm
